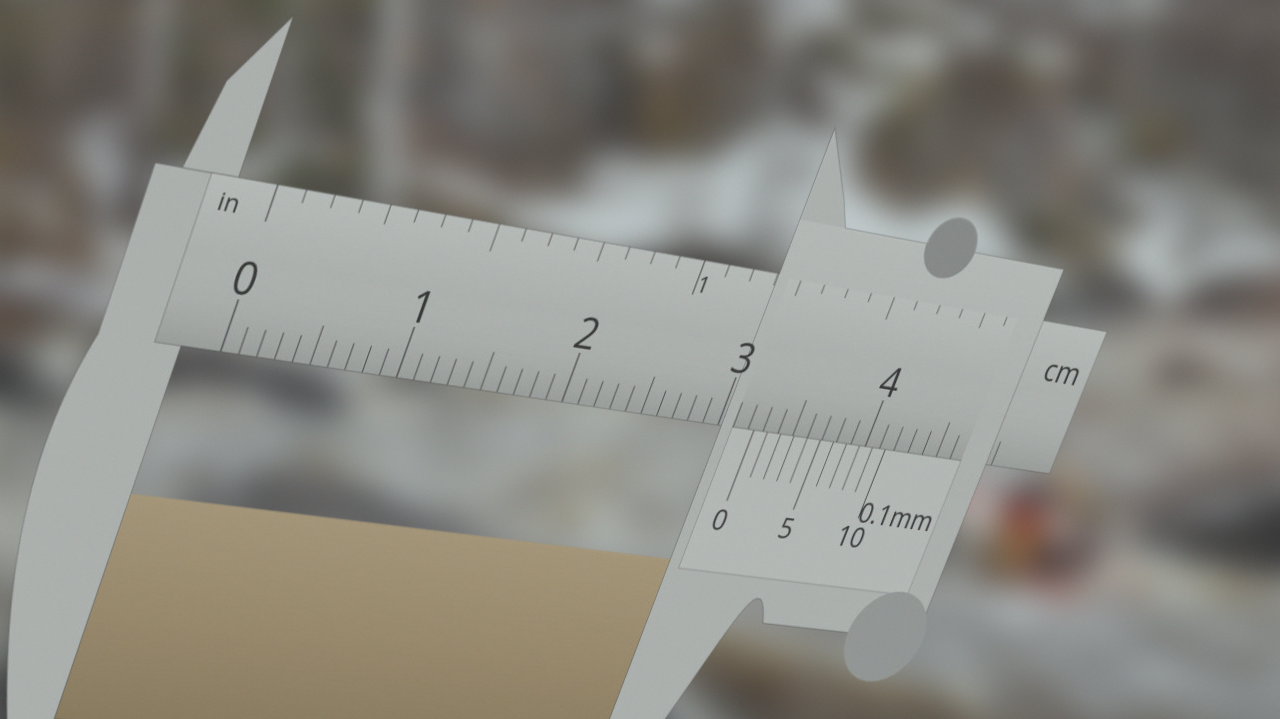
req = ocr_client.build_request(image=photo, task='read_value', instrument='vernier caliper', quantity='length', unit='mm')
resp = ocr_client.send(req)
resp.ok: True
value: 32.4 mm
